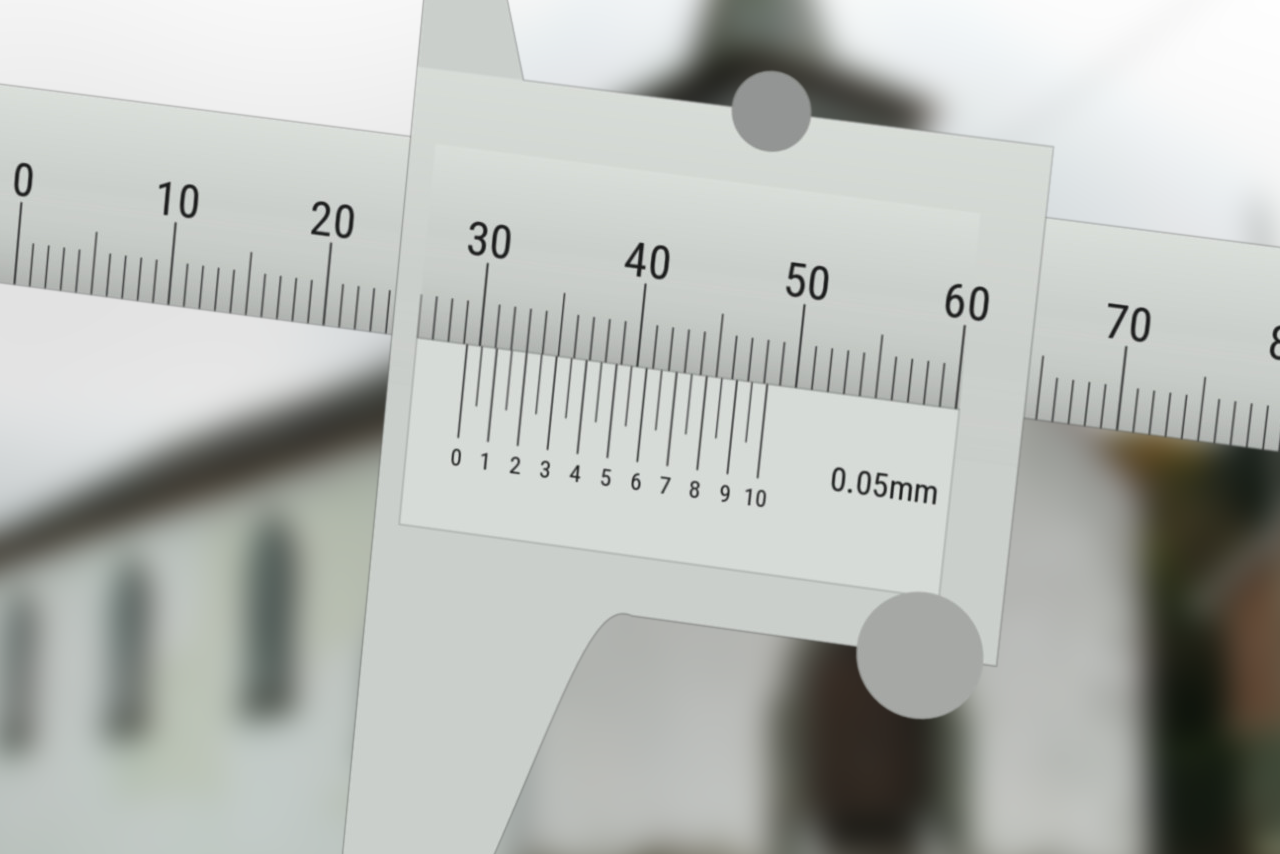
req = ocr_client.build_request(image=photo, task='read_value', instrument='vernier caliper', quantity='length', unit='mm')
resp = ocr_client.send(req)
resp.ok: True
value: 29.2 mm
